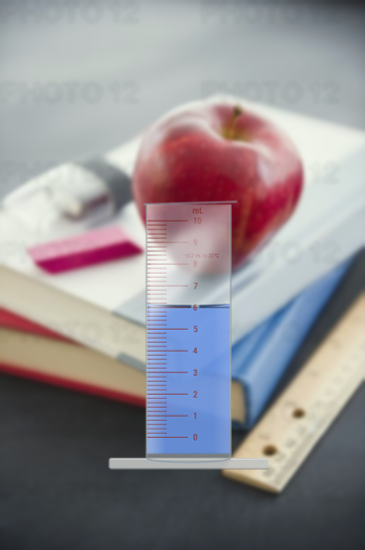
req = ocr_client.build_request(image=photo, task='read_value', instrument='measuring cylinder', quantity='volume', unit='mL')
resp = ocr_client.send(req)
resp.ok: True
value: 6 mL
